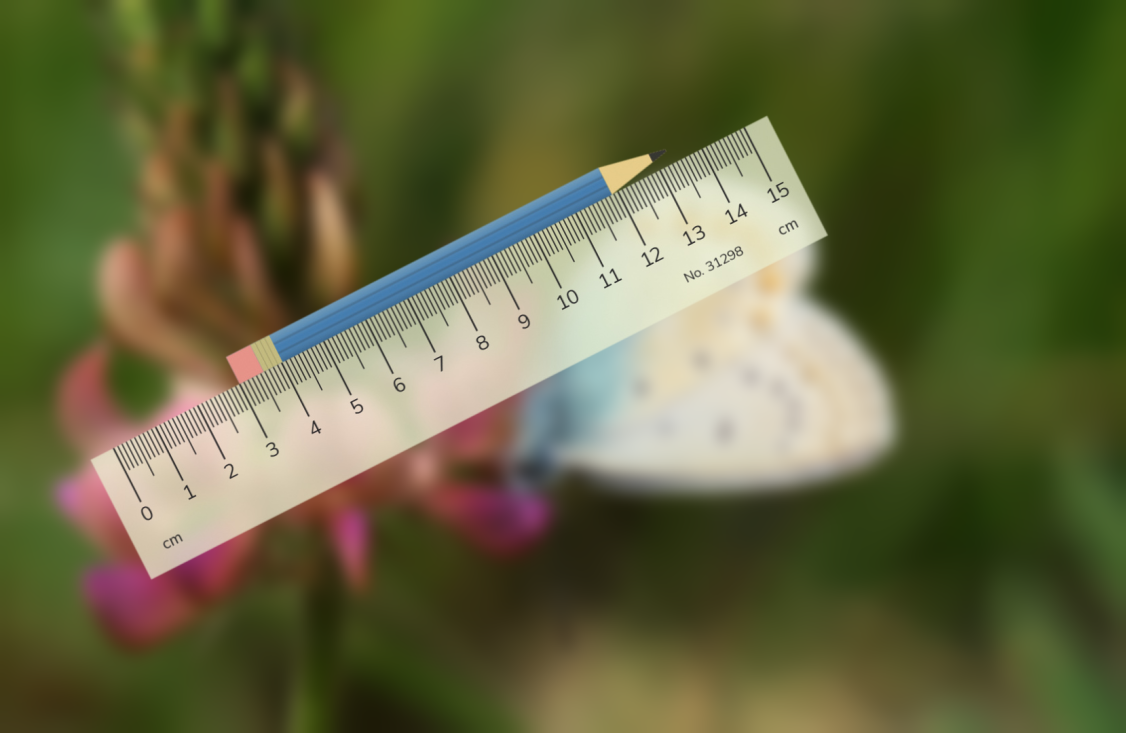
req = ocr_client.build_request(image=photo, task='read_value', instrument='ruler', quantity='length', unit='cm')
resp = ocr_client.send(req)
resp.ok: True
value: 10.3 cm
